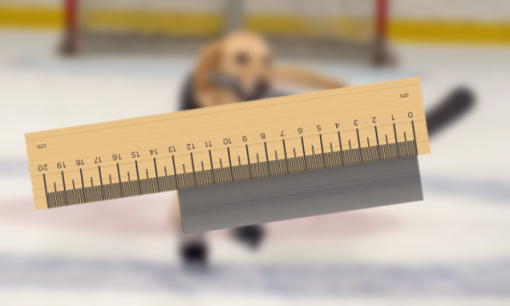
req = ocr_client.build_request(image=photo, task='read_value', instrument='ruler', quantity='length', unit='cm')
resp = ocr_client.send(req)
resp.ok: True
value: 13 cm
